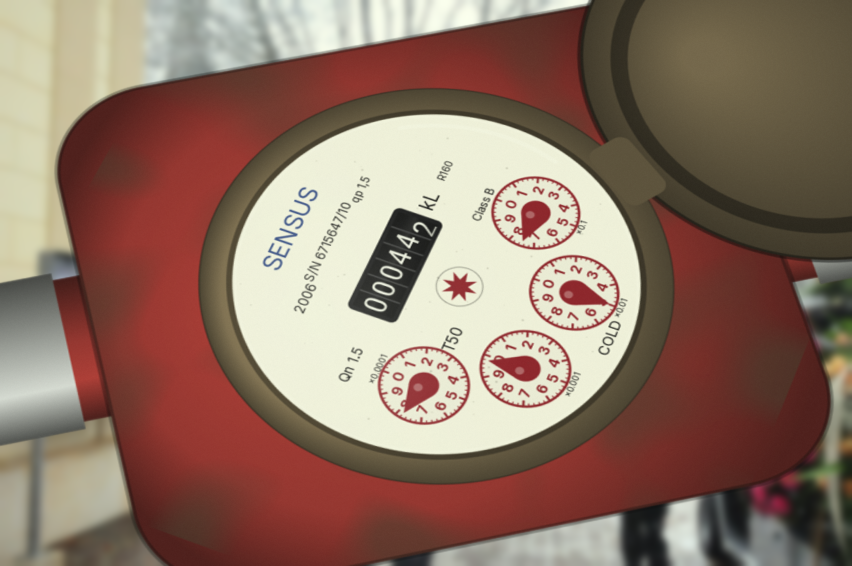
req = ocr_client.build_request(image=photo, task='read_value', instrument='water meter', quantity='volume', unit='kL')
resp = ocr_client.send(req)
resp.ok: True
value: 441.7497 kL
